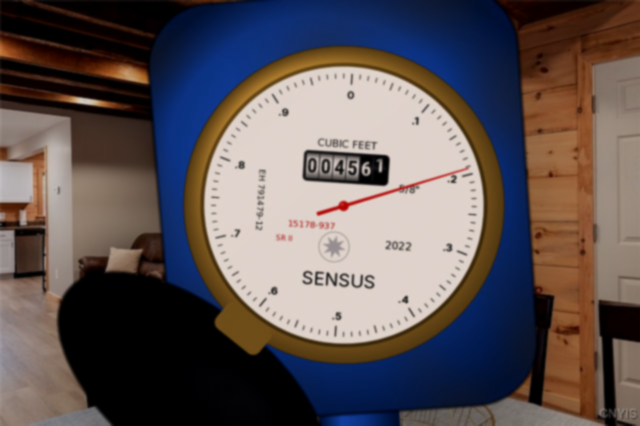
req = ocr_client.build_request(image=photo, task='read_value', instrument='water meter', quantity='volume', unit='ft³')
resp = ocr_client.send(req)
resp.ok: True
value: 4561.19 ft³
